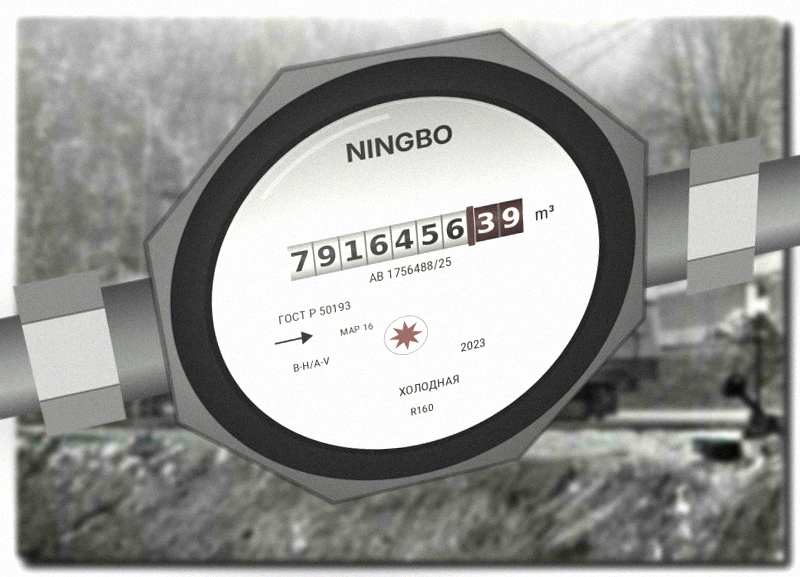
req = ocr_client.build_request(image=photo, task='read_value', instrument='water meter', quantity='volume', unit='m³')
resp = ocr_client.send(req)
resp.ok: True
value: 7916456.39 m³
